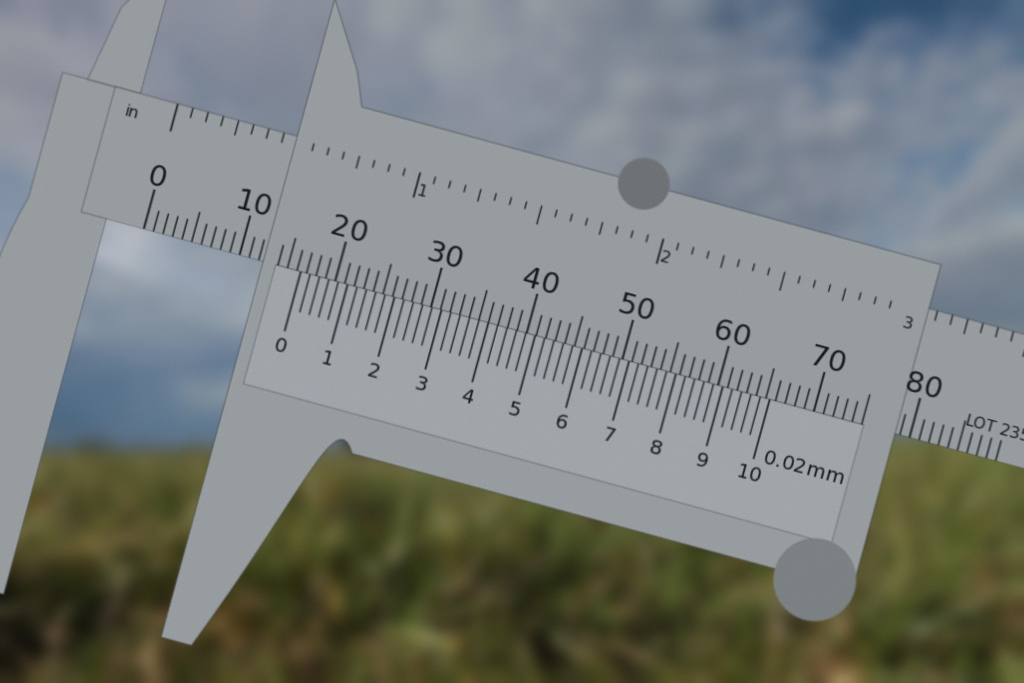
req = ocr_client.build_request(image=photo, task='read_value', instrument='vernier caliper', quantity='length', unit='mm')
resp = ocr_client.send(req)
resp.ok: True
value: 16.4 mm
